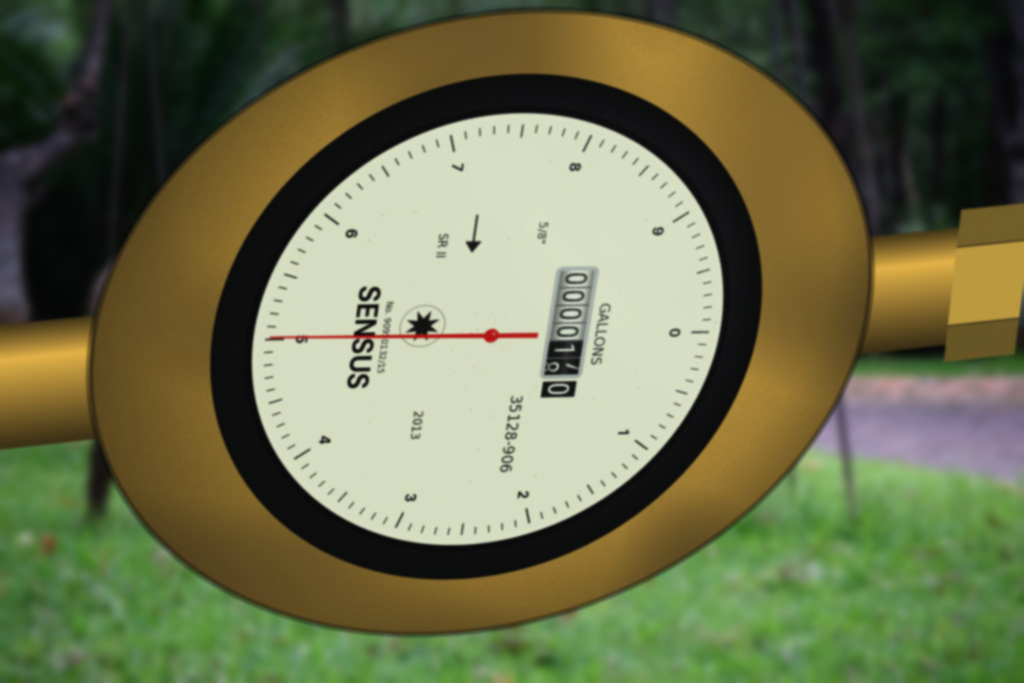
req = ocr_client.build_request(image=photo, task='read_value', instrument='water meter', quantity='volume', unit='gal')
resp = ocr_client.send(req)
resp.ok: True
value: 175.0 gal
